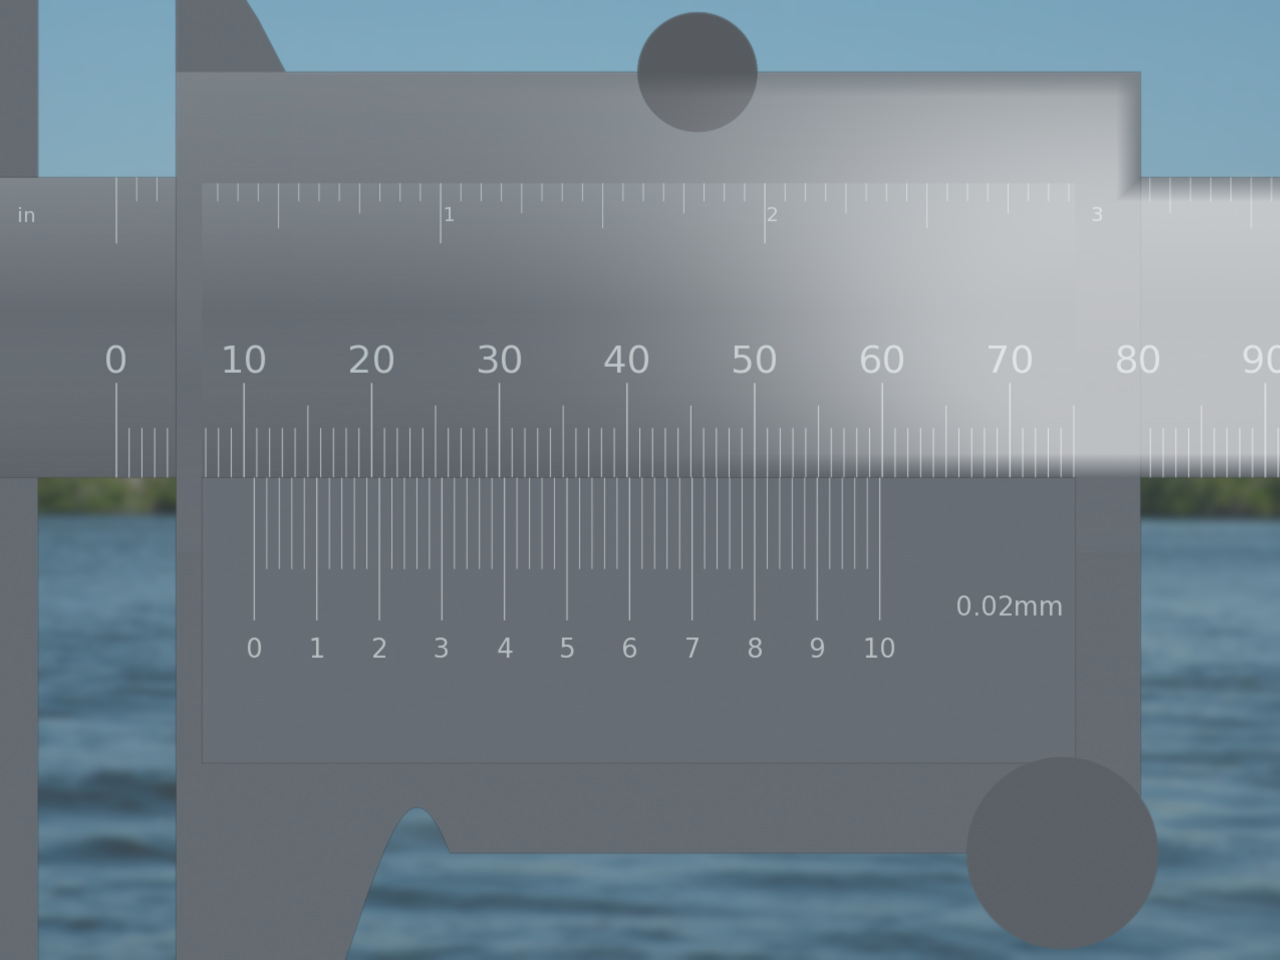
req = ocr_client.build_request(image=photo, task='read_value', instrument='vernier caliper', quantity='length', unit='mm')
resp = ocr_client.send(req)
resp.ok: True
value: 10.8 mm
